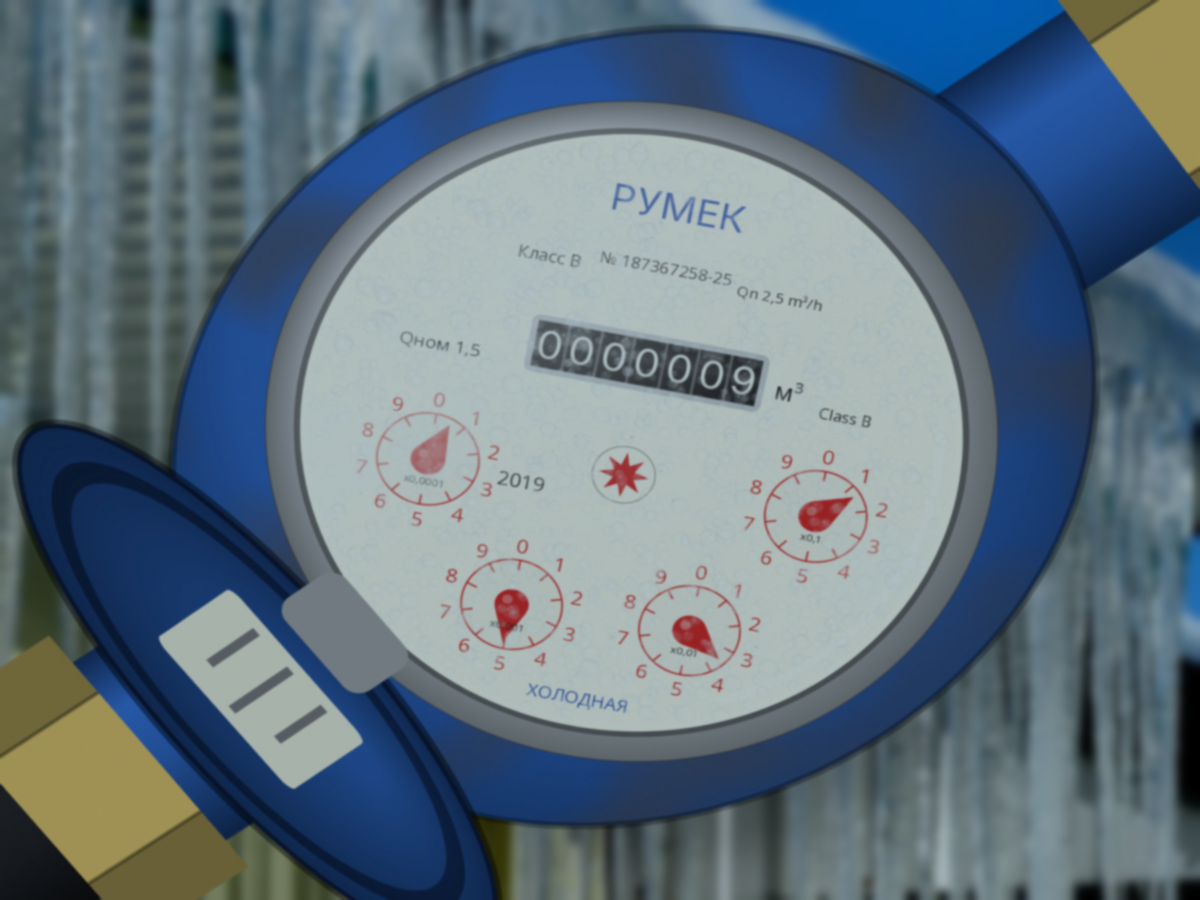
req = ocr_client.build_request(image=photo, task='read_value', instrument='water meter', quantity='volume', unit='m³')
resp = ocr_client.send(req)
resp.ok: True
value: 9.1350 m³
